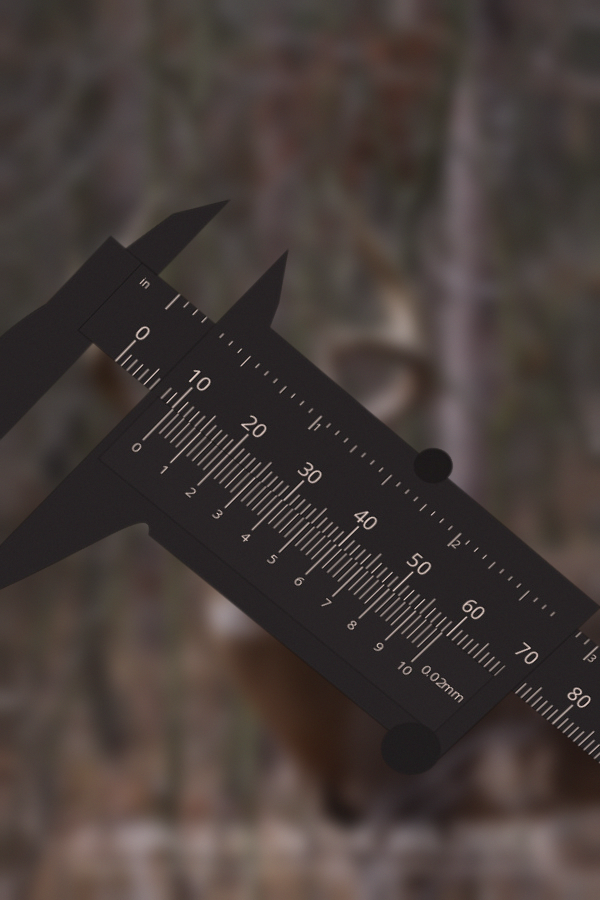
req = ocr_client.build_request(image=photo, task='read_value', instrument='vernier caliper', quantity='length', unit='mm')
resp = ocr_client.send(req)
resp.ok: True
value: 10.2 mm
